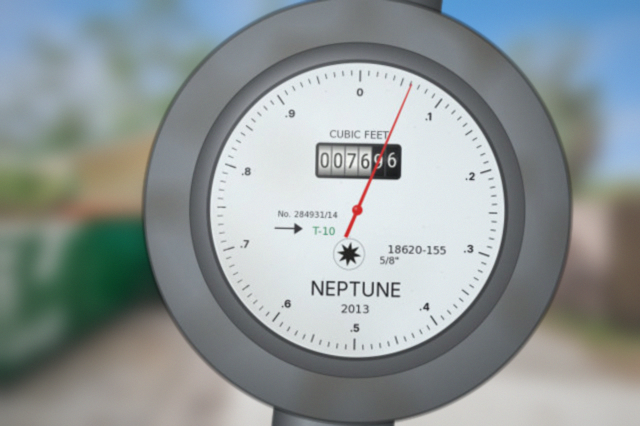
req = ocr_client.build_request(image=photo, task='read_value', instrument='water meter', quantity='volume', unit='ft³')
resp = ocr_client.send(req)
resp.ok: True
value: 7696.06 ft³
